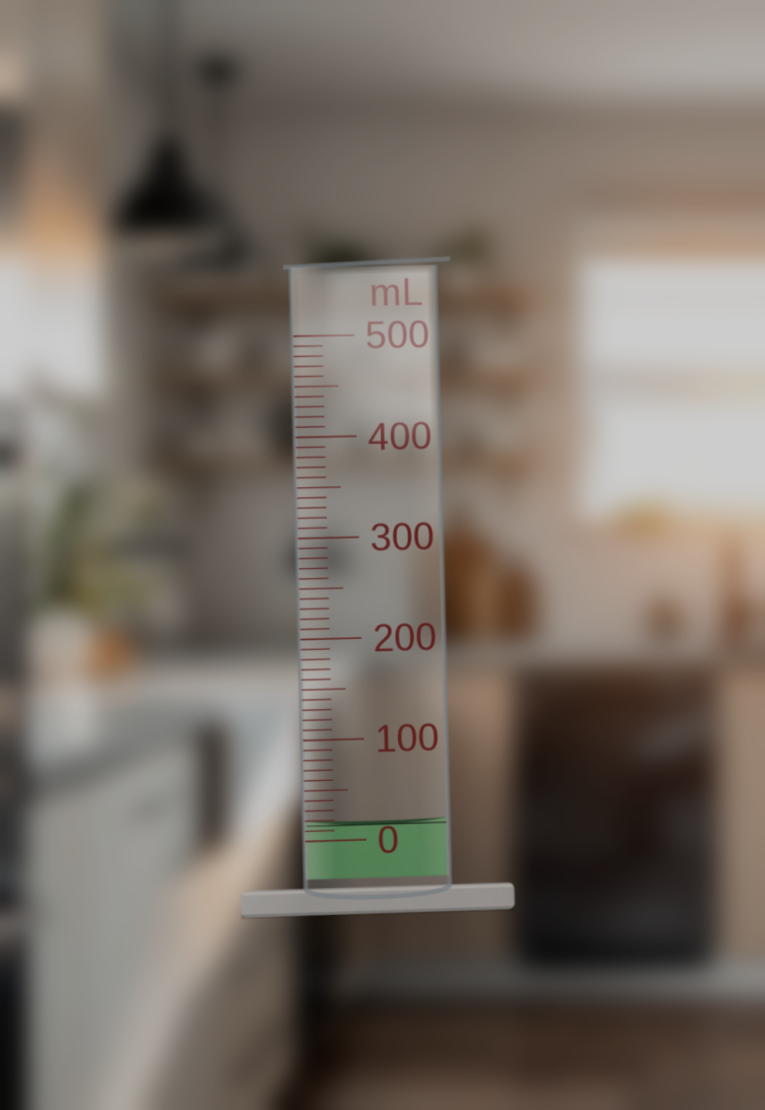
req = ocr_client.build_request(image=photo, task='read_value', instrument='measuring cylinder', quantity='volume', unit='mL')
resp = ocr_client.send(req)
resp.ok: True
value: 15 mL
